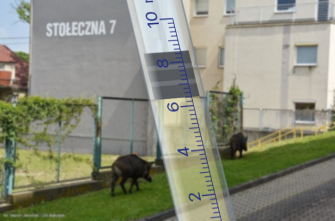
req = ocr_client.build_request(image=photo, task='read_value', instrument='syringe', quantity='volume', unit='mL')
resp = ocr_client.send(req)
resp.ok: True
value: 6.4 mL
